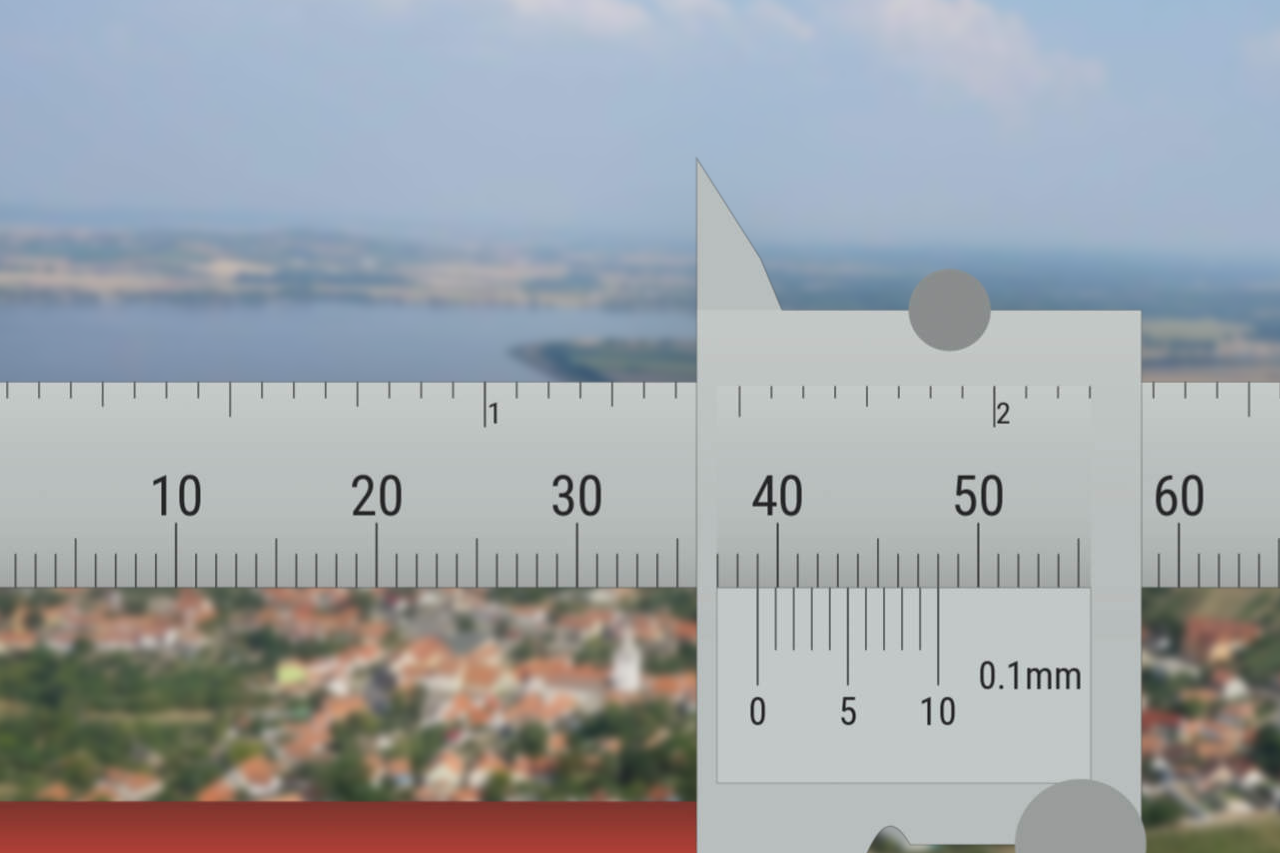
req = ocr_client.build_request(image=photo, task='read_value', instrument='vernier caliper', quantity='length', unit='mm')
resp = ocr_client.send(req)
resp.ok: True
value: 39.0 mm
